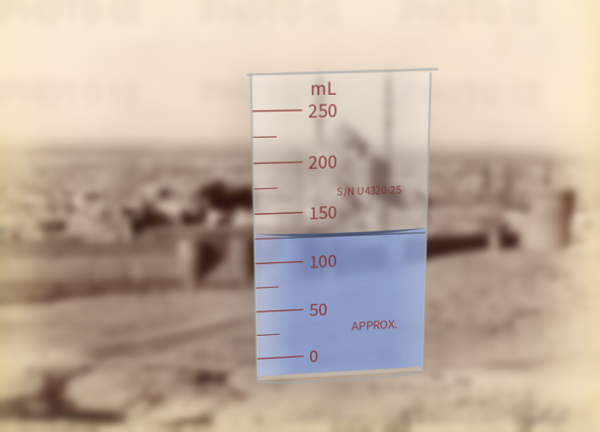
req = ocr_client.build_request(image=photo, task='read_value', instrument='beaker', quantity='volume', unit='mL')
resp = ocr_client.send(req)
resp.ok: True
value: 125 mL
